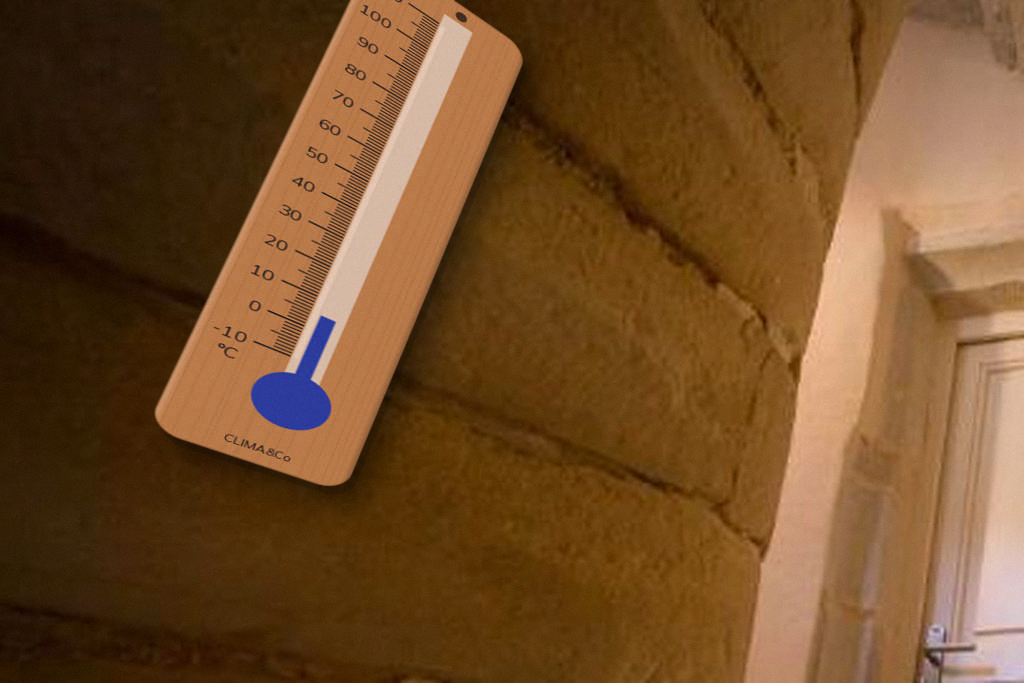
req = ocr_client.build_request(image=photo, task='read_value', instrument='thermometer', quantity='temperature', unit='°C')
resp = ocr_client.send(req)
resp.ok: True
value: 5 °C
